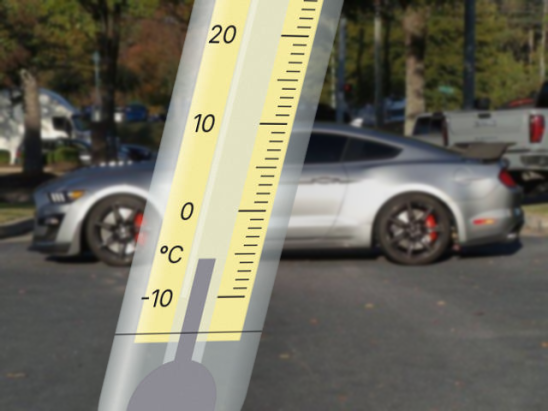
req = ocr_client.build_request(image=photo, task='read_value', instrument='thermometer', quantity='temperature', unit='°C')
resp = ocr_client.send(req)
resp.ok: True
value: -5.5 °C
